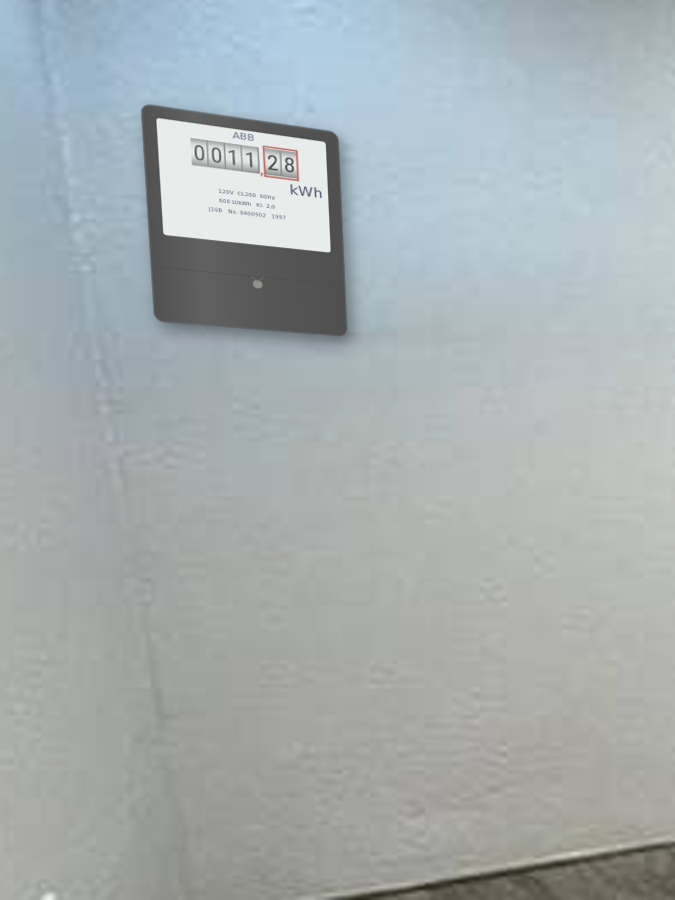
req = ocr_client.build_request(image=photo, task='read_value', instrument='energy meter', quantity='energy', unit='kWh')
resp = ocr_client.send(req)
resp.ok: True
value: 11.28 kWh
